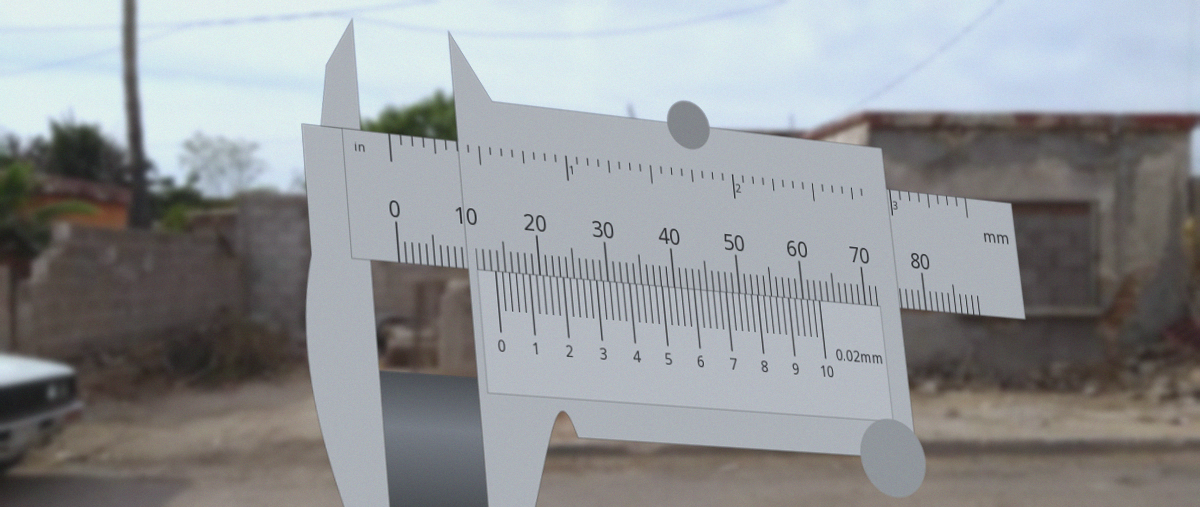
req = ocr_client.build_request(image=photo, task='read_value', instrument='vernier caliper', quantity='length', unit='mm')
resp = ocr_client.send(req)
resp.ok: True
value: 13.6 mm
